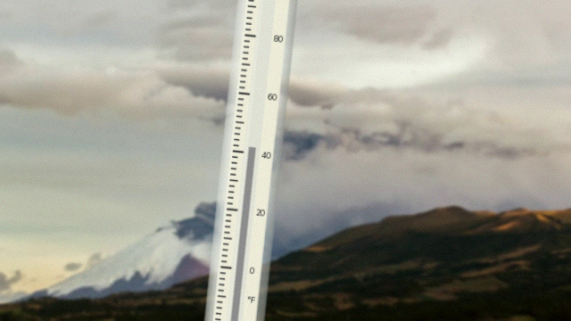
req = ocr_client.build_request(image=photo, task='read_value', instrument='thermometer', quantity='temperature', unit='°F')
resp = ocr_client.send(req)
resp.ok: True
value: 42 °F
